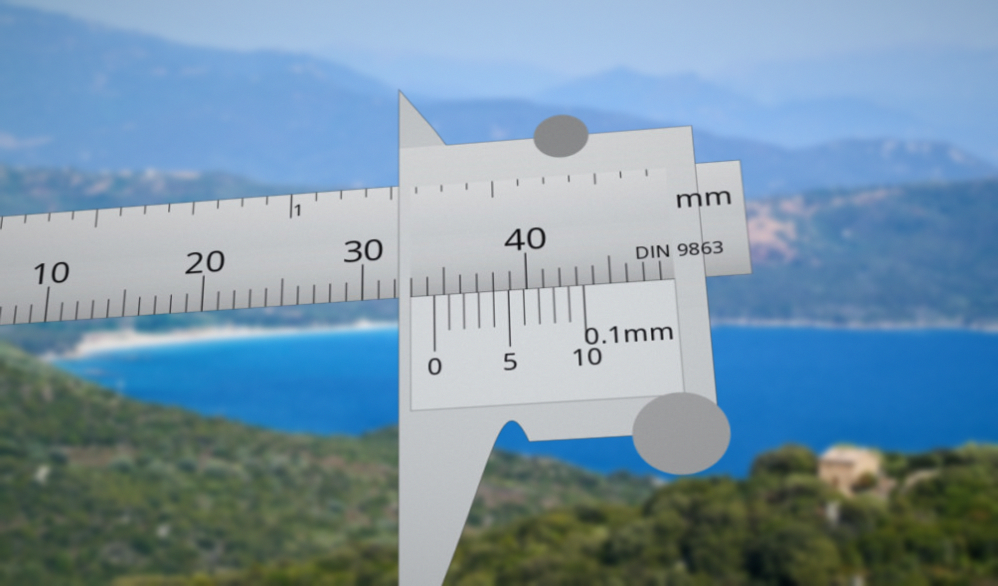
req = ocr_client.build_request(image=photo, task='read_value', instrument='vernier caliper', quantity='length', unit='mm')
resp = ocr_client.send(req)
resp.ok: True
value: 34.4 mm
